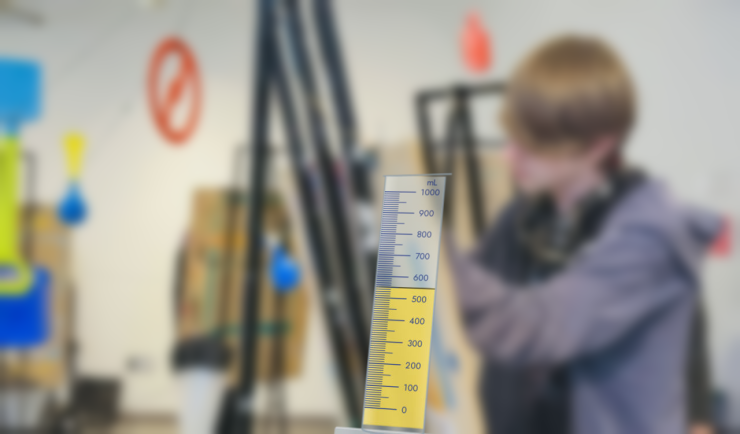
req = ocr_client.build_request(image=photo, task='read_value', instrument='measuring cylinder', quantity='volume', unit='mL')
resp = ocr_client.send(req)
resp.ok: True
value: 550 mL
